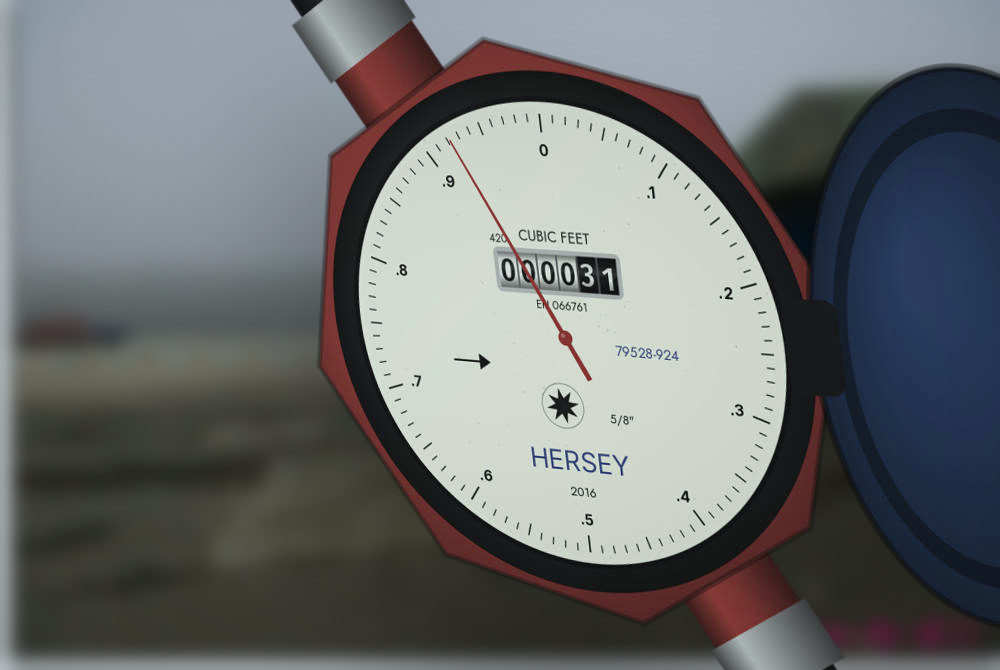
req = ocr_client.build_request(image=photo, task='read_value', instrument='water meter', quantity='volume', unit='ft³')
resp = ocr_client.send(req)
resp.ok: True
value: 30.92 ft³
